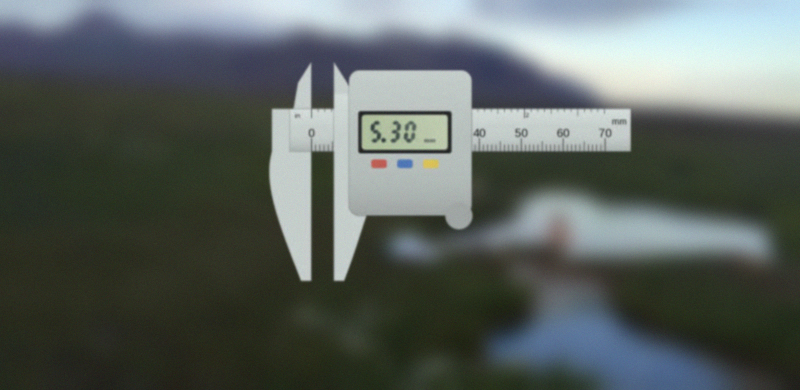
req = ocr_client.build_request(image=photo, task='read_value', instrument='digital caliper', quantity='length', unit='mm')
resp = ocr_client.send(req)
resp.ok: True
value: 5.30 mm
